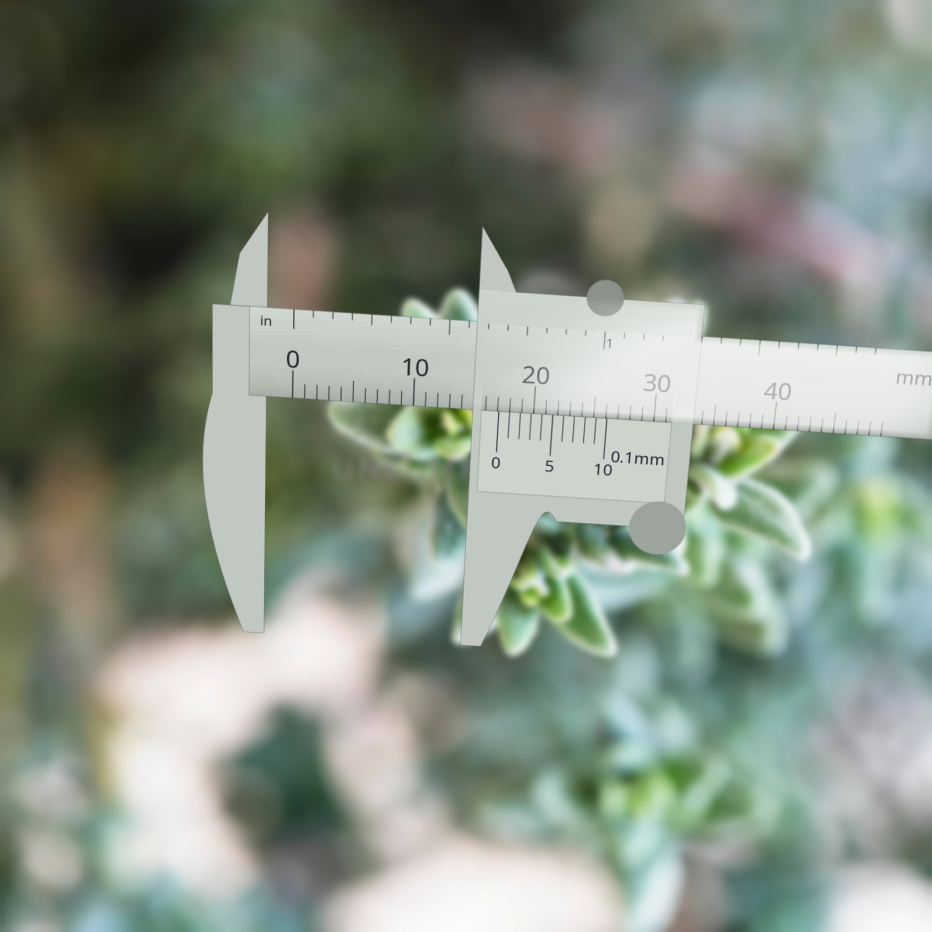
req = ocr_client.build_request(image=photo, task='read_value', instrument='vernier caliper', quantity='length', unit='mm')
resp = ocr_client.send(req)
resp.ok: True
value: 17.1 mm
